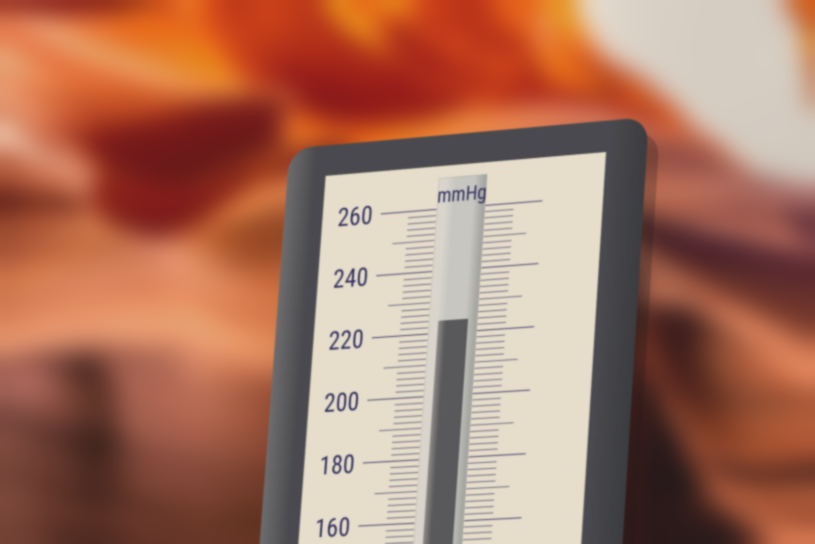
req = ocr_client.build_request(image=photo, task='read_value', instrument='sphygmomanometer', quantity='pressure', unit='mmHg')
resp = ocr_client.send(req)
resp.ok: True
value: 224 mmHg
